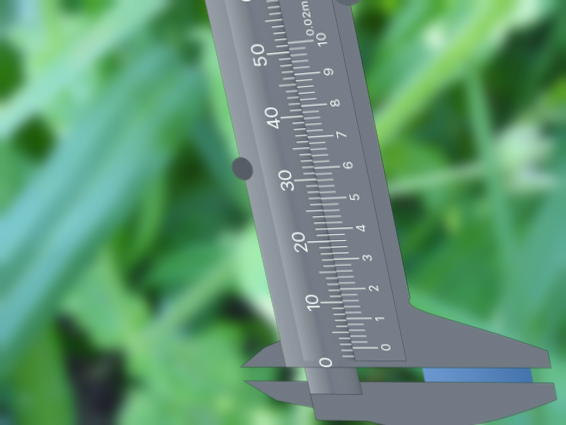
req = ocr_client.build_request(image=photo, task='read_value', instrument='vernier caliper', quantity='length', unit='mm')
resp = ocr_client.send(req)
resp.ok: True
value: 2.4 mm
